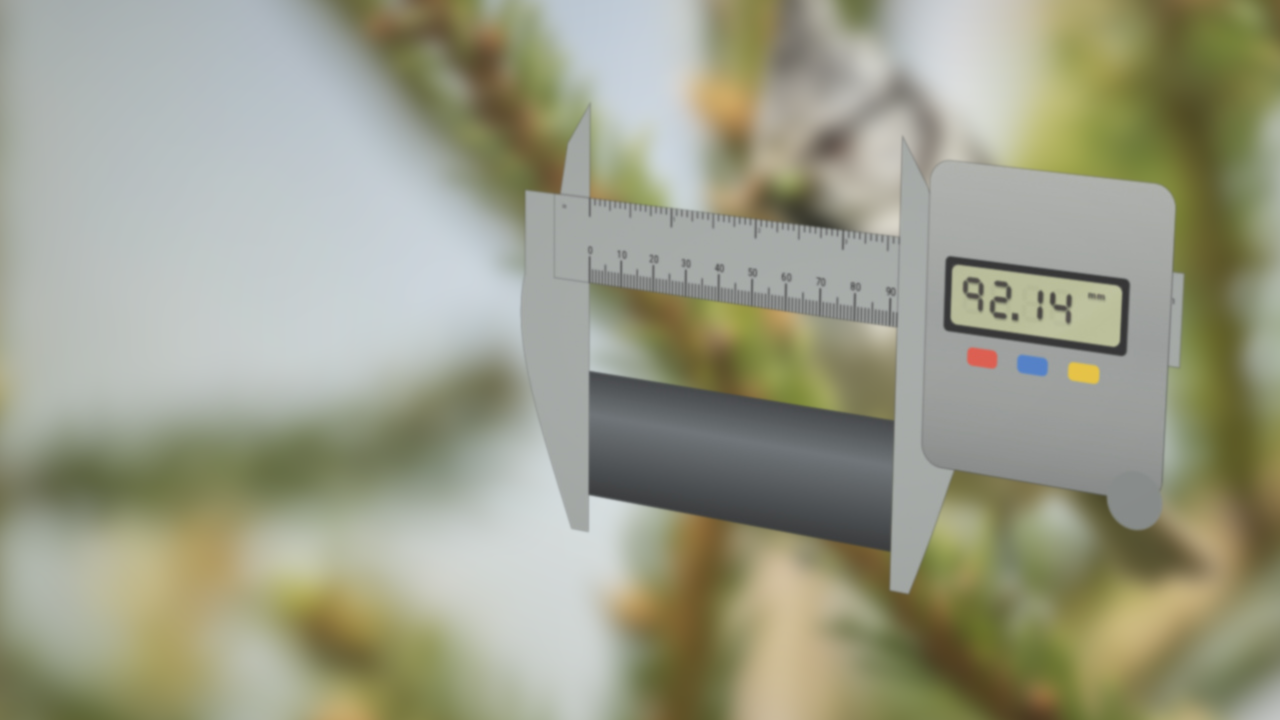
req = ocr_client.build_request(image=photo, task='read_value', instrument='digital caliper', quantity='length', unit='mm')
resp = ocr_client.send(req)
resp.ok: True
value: 92.14 mm
